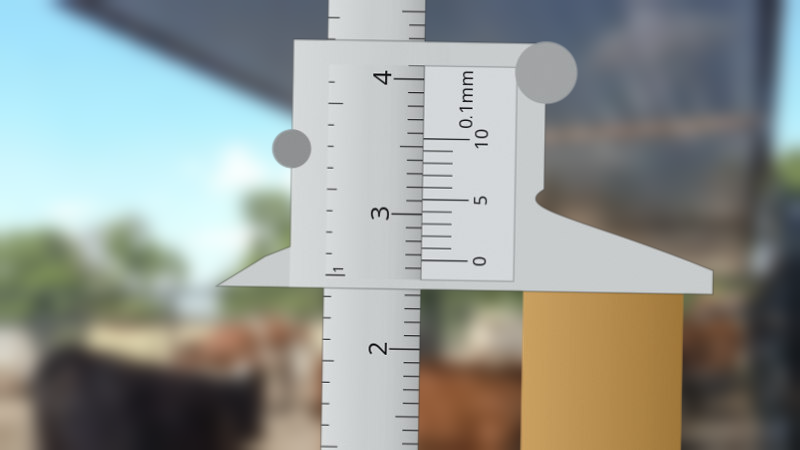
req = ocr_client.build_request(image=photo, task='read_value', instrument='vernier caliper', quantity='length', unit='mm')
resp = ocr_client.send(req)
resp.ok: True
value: 26.6 mm
